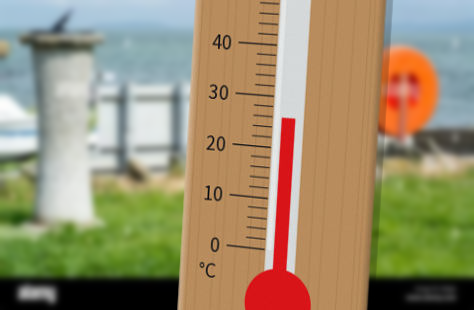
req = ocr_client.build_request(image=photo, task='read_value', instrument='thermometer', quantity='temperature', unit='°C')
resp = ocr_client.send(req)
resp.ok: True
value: 26 °C
